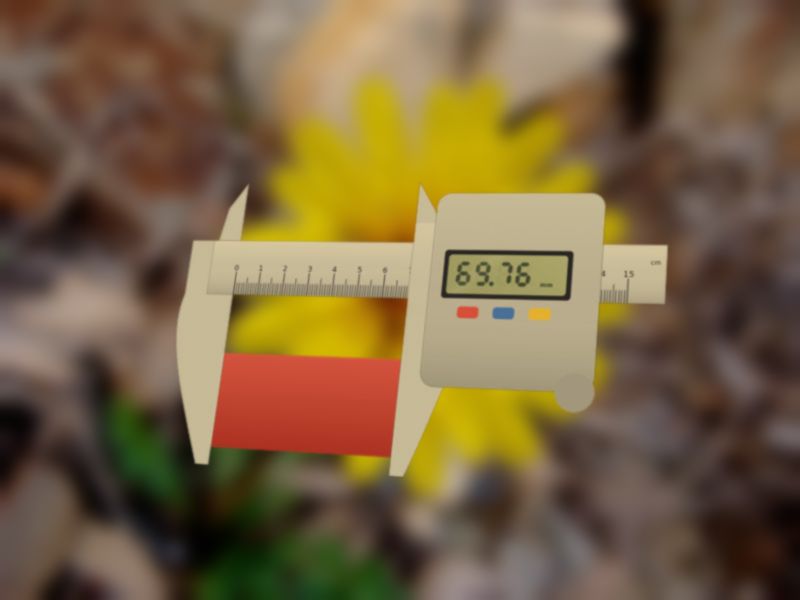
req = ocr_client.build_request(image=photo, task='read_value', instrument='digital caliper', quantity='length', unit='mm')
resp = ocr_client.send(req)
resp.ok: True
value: 69.76 mm
